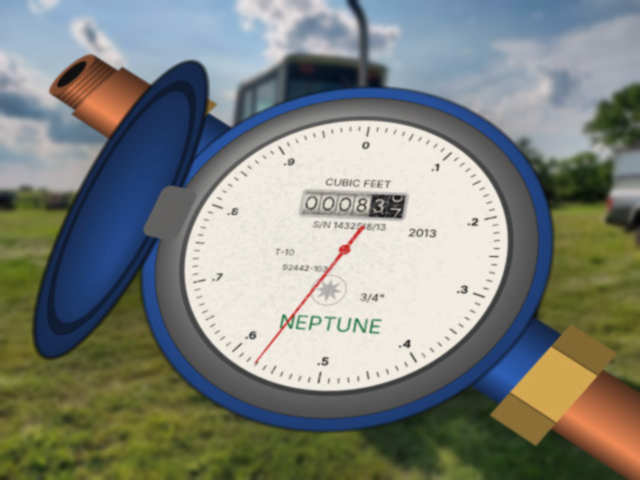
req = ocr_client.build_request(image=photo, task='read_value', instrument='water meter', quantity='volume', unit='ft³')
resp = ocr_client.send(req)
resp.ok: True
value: 836.57 ft³
